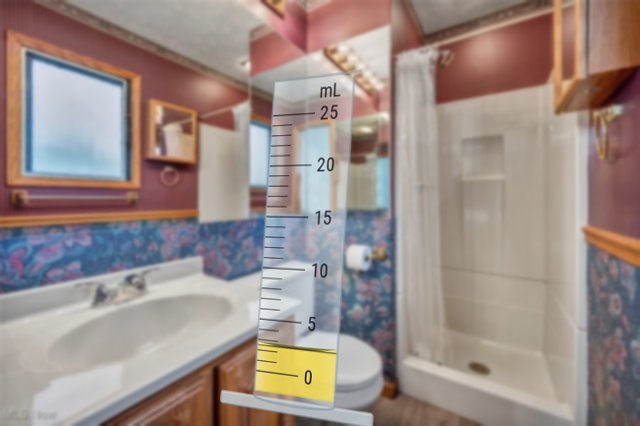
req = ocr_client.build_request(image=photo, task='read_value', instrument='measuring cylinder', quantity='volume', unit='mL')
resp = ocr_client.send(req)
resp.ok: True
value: 2.5 mL
